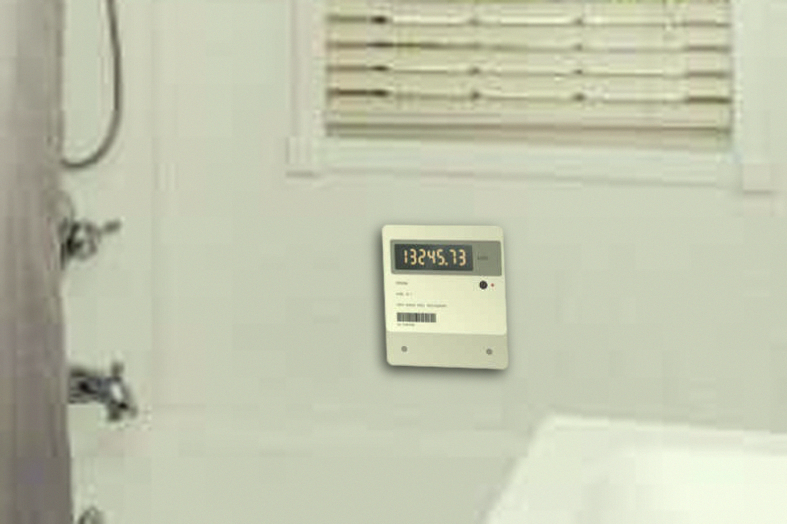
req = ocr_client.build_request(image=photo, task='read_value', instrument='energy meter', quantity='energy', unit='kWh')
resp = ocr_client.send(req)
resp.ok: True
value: 13245.73 kWh
